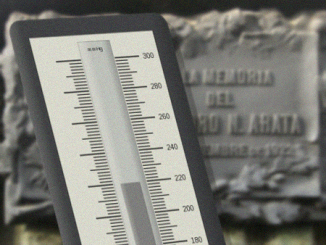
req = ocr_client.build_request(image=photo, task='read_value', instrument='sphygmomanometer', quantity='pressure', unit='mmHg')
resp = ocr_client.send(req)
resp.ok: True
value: 220 mmHg
